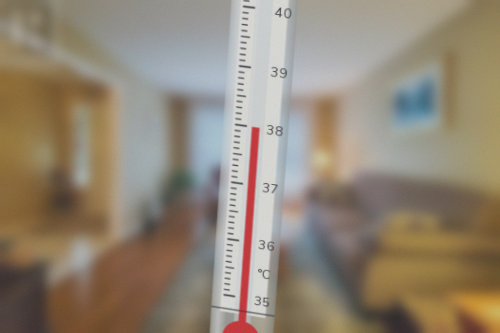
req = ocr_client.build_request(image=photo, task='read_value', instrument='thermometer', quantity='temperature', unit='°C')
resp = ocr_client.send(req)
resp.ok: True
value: 38 °C
